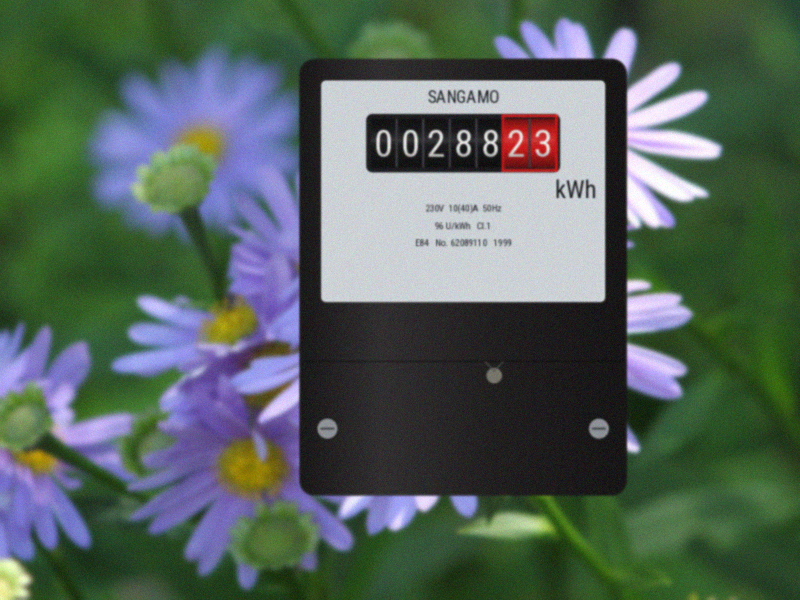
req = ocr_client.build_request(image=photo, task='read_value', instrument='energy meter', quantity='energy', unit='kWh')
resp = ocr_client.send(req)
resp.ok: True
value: 288.23 kWh
